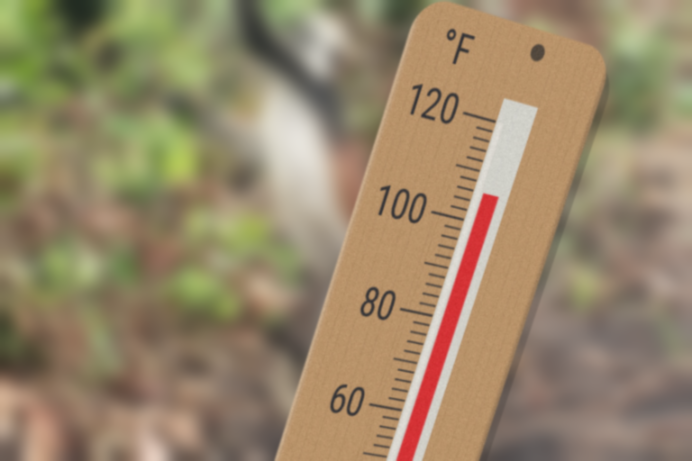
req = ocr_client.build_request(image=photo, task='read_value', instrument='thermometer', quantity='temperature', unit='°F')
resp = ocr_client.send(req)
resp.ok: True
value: 106 °F
